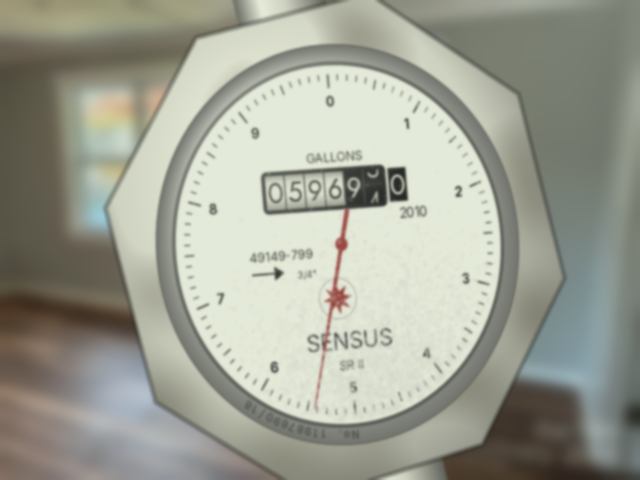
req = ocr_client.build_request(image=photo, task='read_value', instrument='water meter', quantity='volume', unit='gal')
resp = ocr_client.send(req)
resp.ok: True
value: 596935.4 gal
